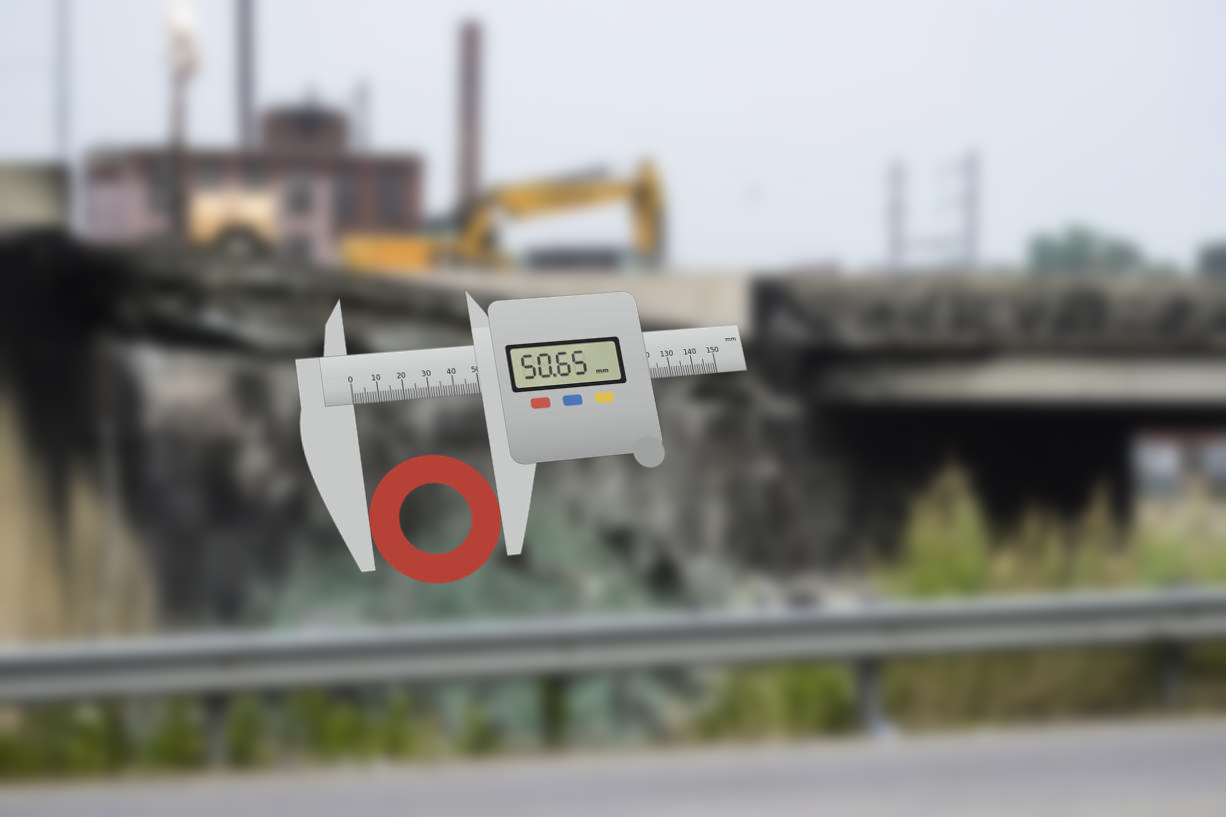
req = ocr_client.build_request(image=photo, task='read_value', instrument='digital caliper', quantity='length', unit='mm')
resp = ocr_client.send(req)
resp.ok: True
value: 50.65 mm
